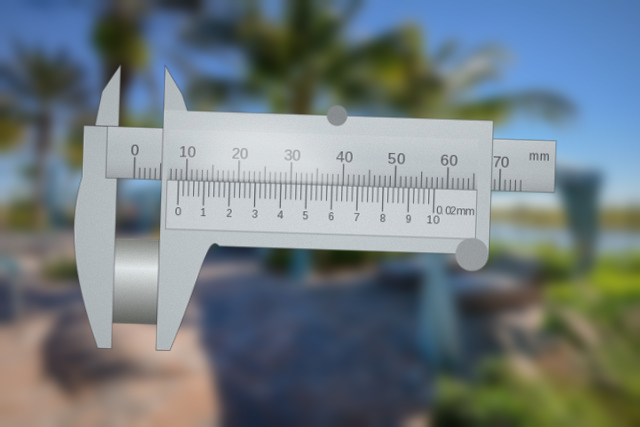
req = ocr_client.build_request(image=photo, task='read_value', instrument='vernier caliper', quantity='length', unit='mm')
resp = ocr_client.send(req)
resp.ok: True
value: 8.5 mm
